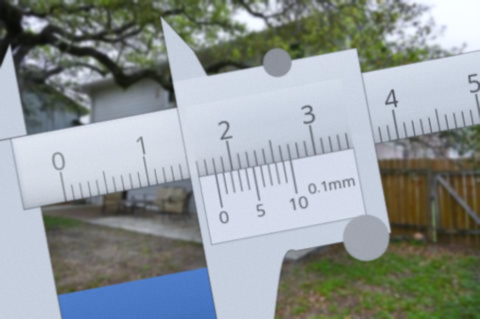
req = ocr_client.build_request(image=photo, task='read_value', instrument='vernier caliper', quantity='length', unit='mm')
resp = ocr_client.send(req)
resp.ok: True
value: 18.0 mm
